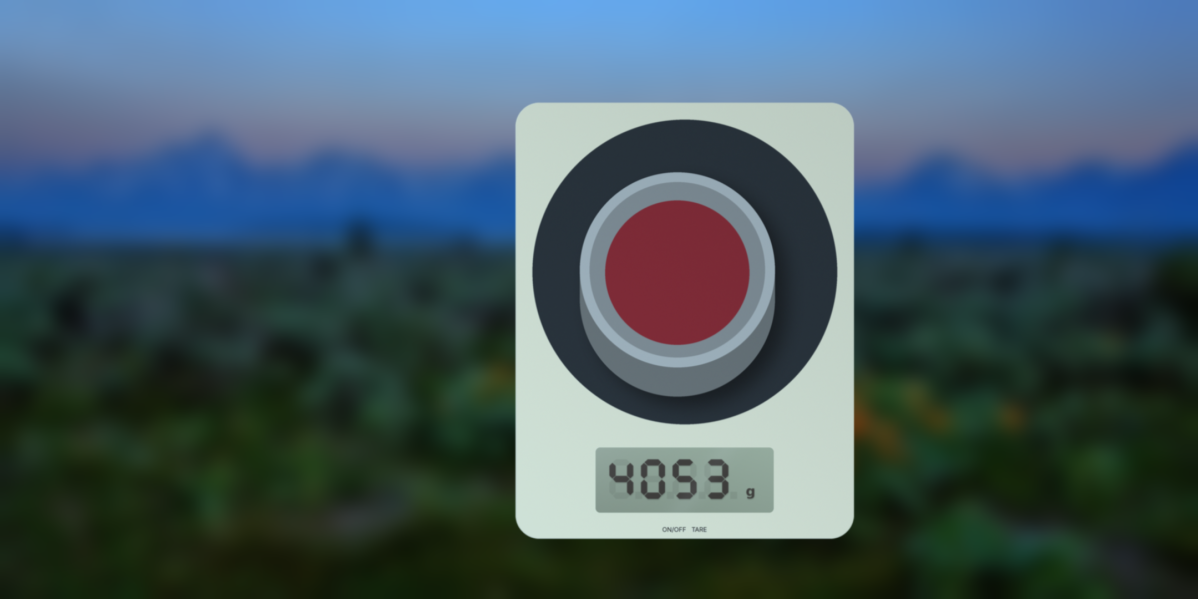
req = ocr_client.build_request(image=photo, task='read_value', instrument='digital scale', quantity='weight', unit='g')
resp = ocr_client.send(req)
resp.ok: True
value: 4053 g
